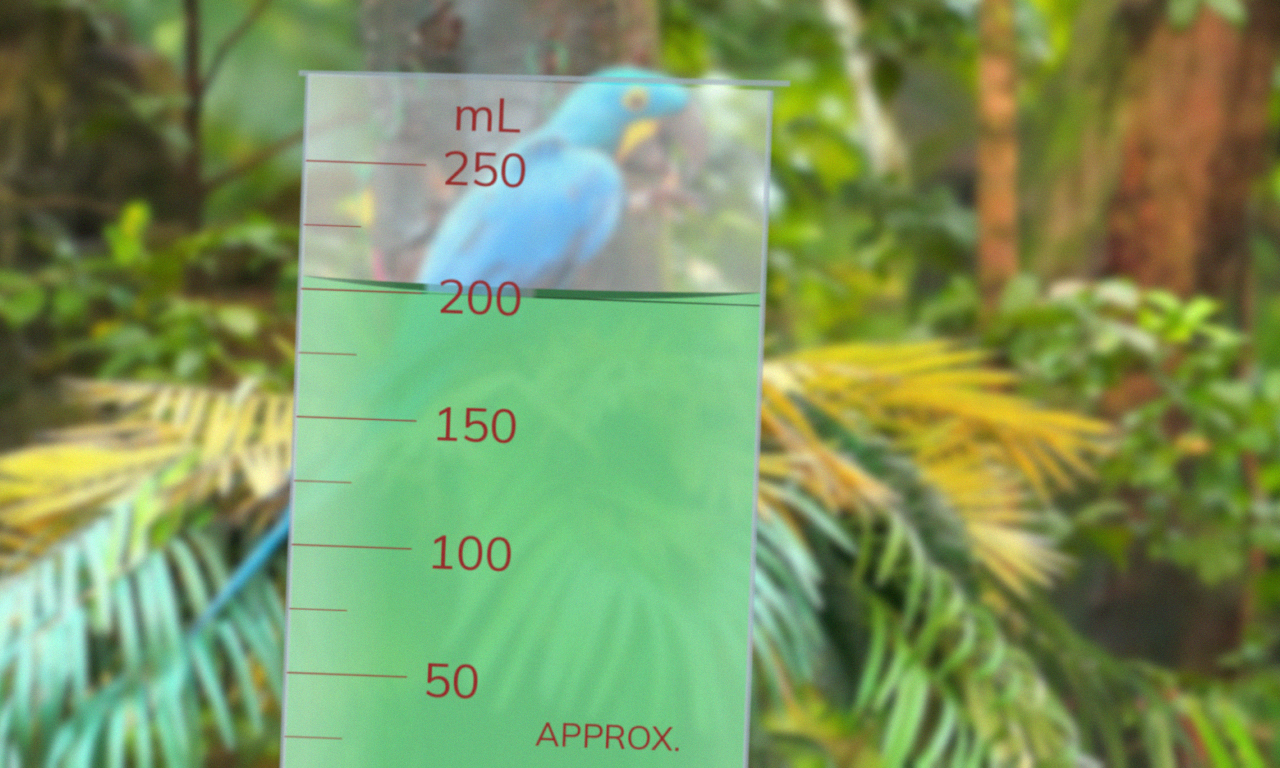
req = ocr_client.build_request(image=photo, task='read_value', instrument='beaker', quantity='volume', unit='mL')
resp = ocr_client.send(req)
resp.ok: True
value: 200 mL
